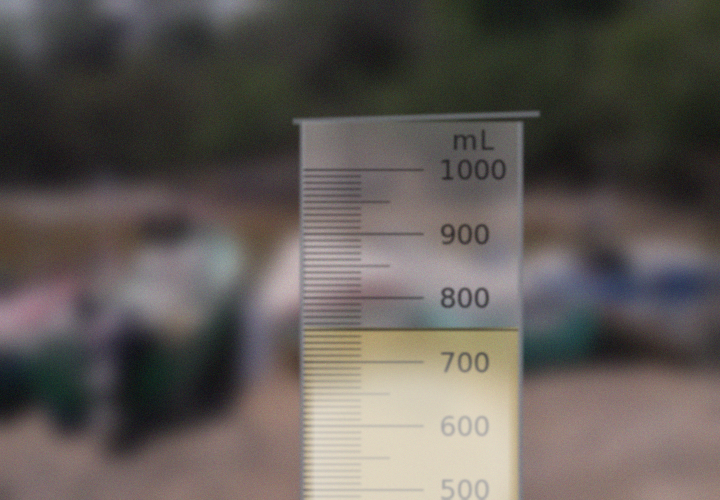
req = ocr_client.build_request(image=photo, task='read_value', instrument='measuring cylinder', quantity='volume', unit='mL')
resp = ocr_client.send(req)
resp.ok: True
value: 750 mL
